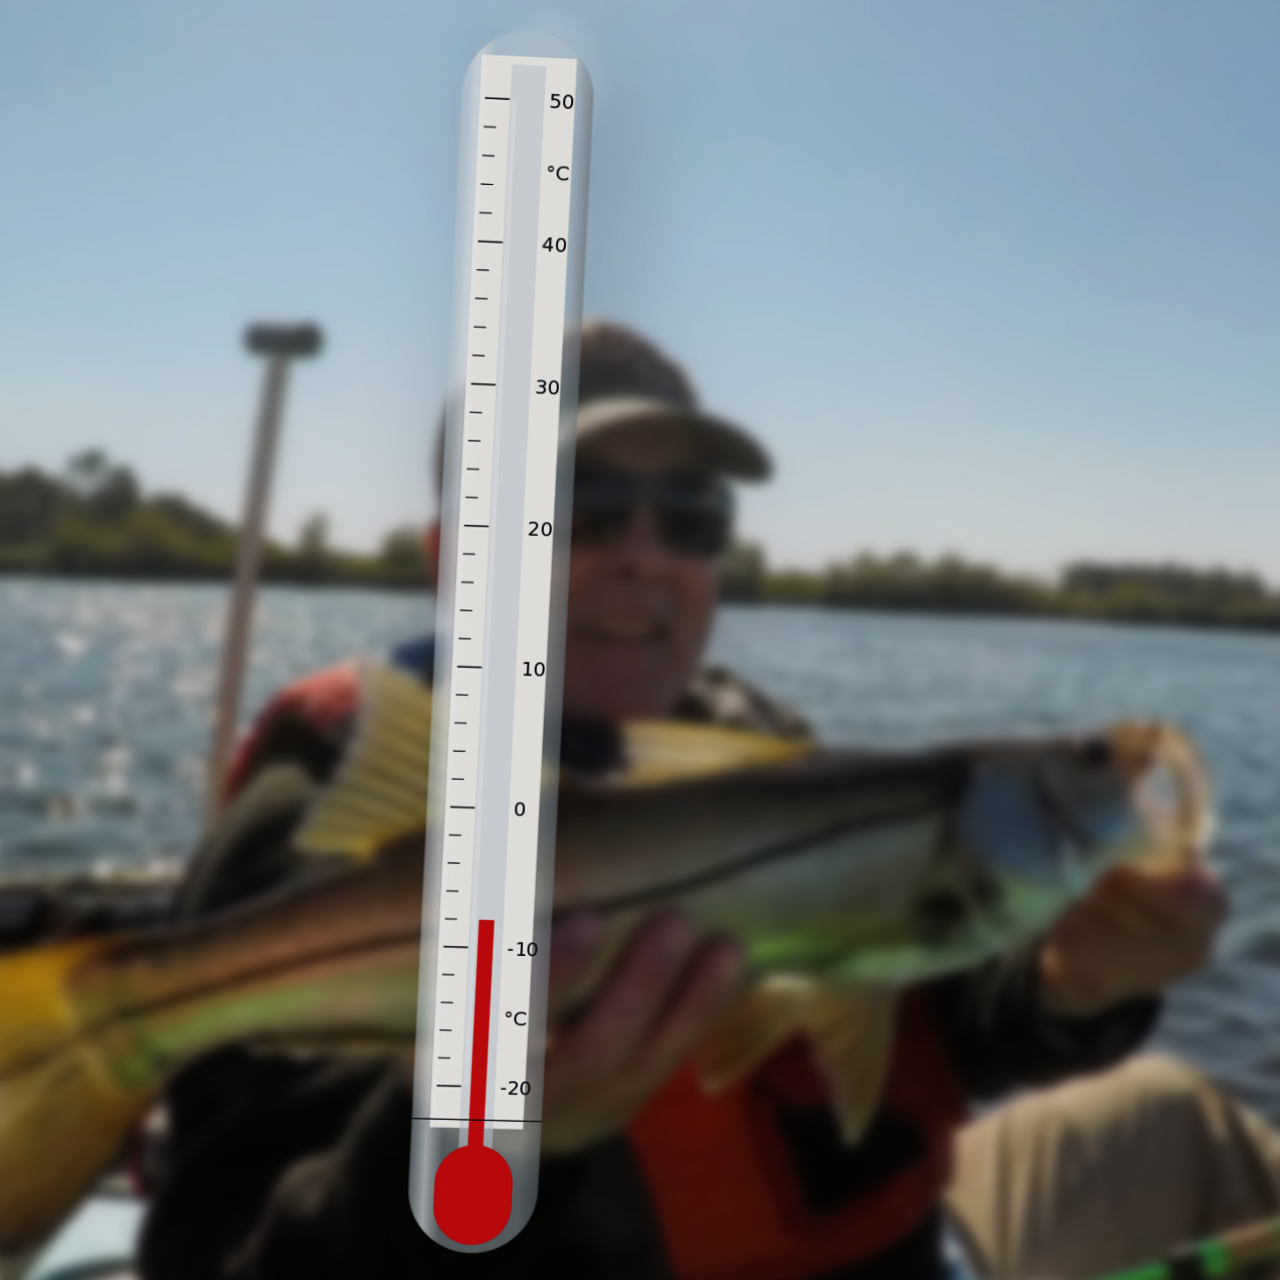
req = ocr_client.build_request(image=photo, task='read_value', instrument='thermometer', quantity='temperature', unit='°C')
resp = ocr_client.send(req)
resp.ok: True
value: -8 °C
